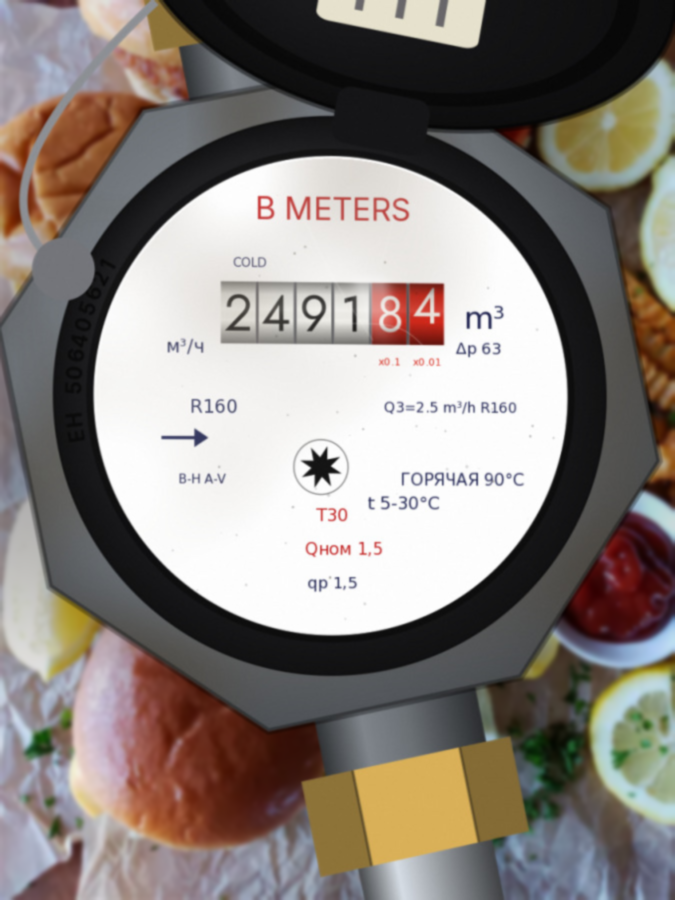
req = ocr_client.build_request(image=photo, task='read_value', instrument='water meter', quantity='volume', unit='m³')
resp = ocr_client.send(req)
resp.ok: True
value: 2491.84 m³
